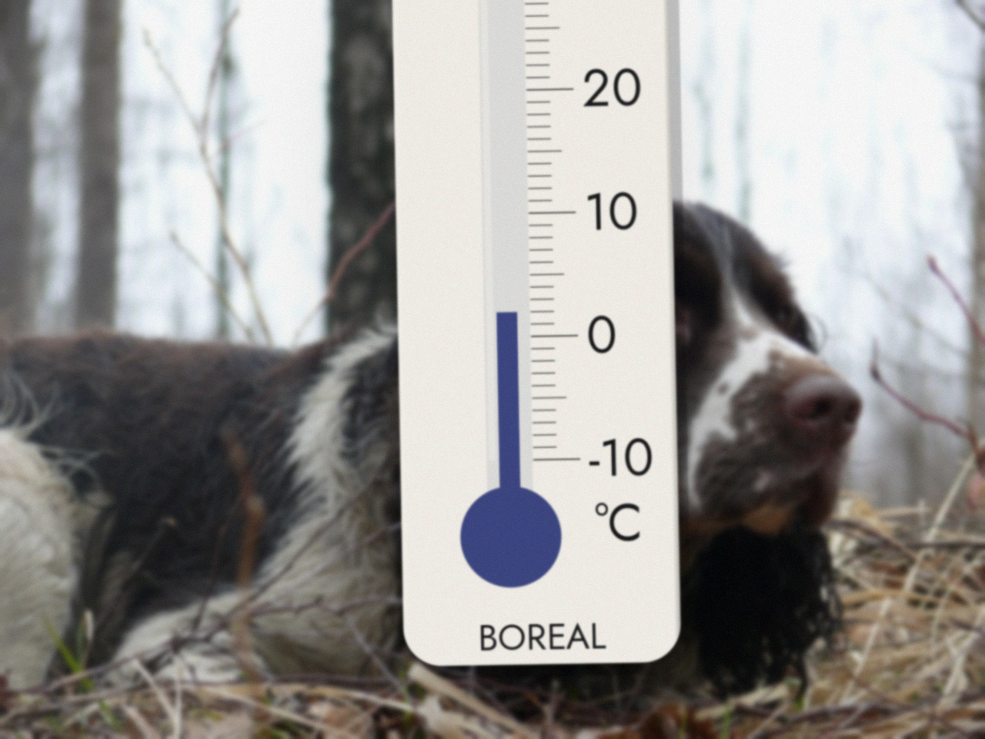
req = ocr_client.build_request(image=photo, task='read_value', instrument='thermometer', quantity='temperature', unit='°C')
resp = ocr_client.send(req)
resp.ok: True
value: 2 °C
